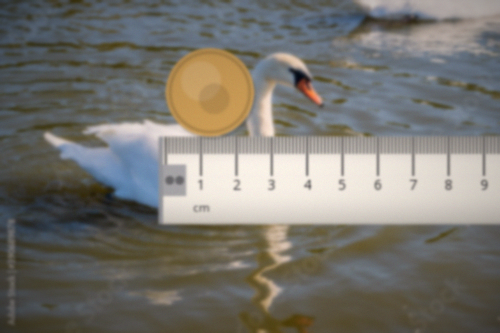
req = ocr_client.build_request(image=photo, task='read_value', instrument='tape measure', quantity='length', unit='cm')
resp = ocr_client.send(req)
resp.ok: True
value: 2.5 cm
